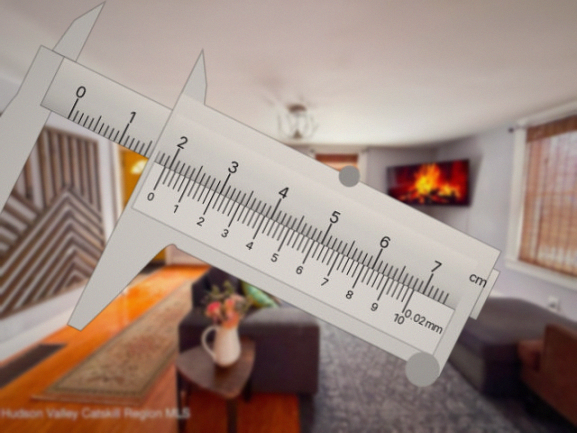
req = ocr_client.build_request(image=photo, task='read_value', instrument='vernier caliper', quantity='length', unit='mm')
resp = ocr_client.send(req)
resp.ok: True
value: 19.2 mm
